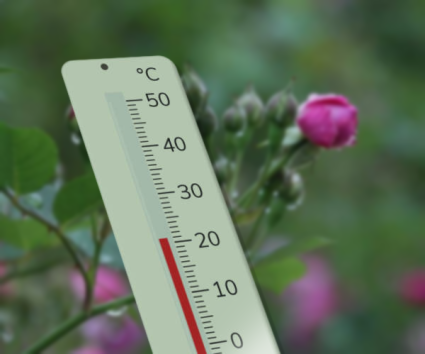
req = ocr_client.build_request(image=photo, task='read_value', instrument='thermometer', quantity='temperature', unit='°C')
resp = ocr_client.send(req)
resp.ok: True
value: 21 °C
